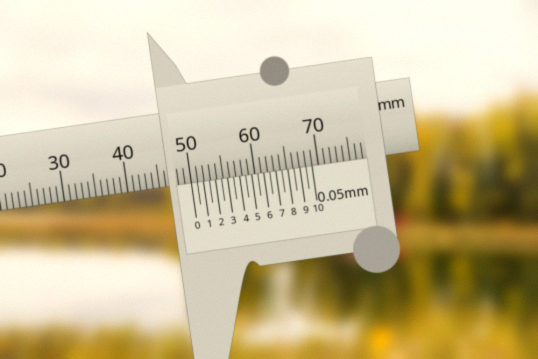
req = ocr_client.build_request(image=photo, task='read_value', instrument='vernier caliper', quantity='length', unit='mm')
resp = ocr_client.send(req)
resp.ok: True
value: 50.0 mm
